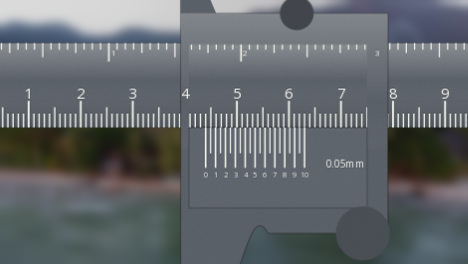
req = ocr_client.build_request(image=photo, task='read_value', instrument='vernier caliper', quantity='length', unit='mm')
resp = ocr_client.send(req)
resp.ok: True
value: 44.0 mm
